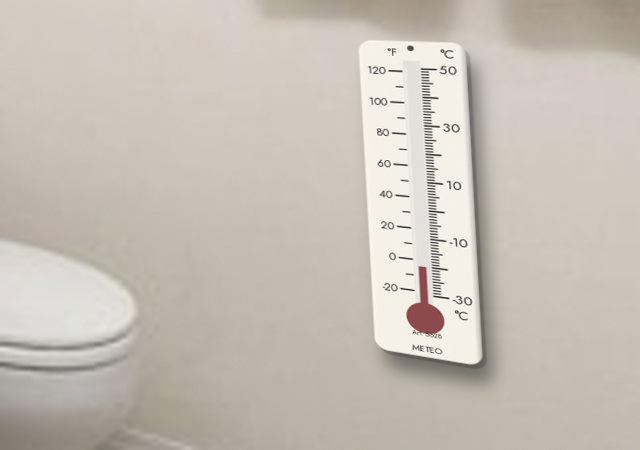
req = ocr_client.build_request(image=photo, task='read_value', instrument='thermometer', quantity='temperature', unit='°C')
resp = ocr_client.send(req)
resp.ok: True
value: -20 °C
